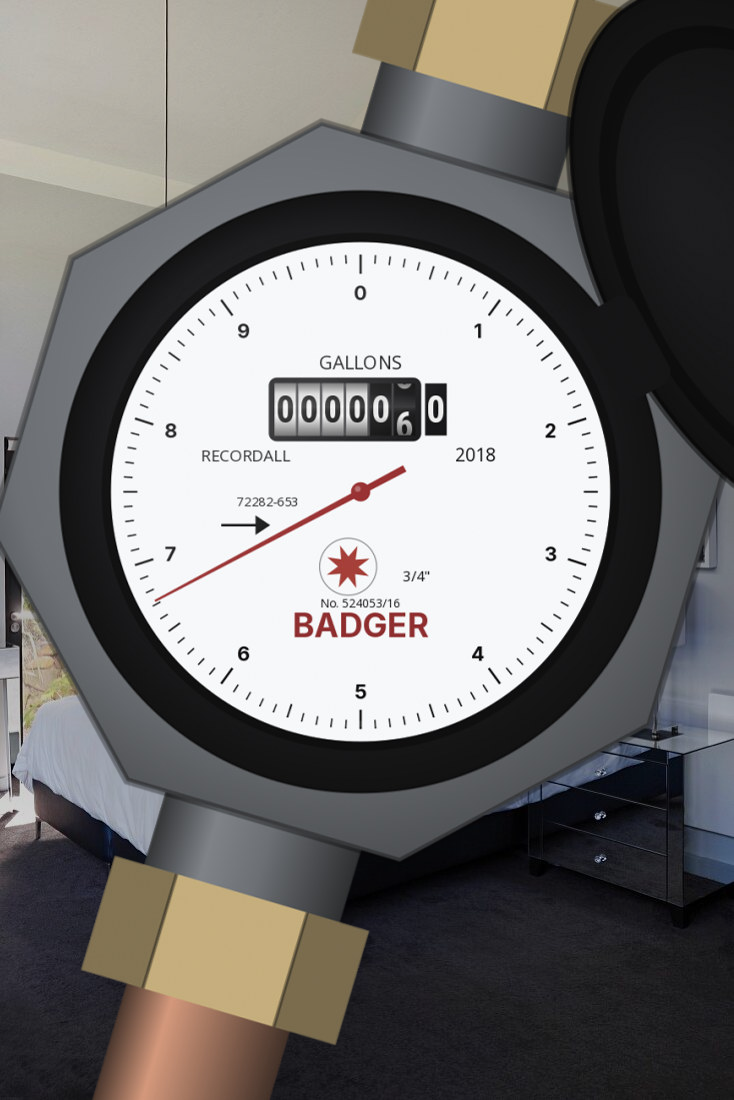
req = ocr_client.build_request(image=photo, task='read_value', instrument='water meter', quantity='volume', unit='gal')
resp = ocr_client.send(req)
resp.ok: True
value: 56.7 gal
